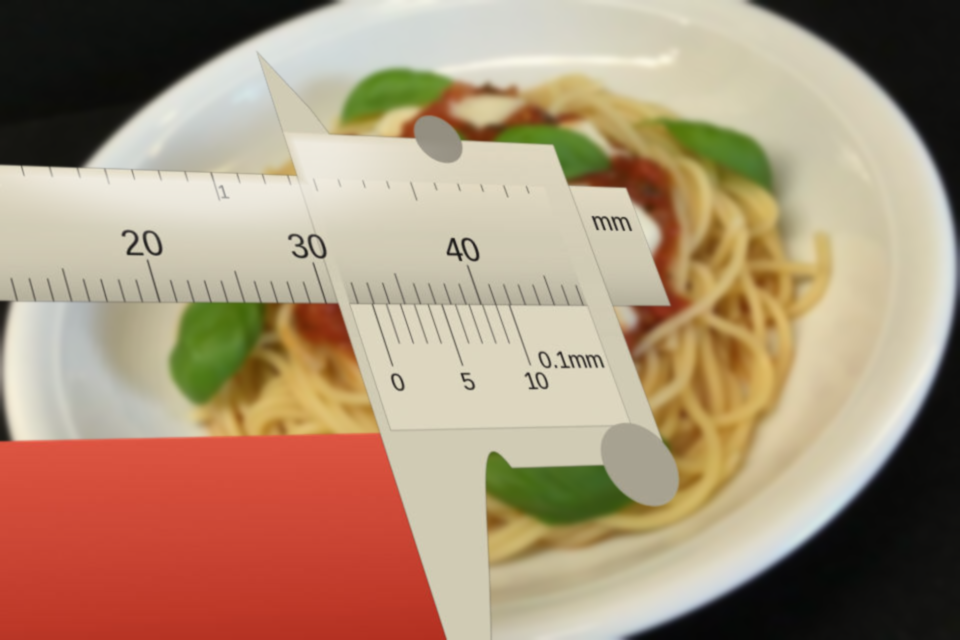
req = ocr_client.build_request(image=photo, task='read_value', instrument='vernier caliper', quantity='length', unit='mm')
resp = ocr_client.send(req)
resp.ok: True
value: 32.9 mm
